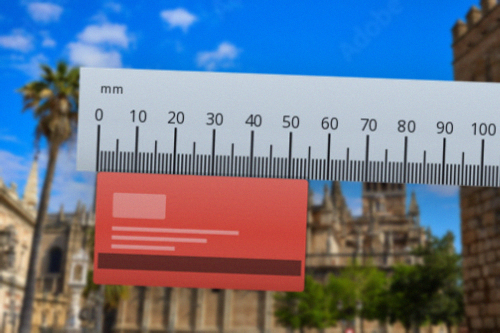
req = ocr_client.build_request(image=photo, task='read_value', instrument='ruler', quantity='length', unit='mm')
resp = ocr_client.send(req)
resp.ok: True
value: 55 mm
